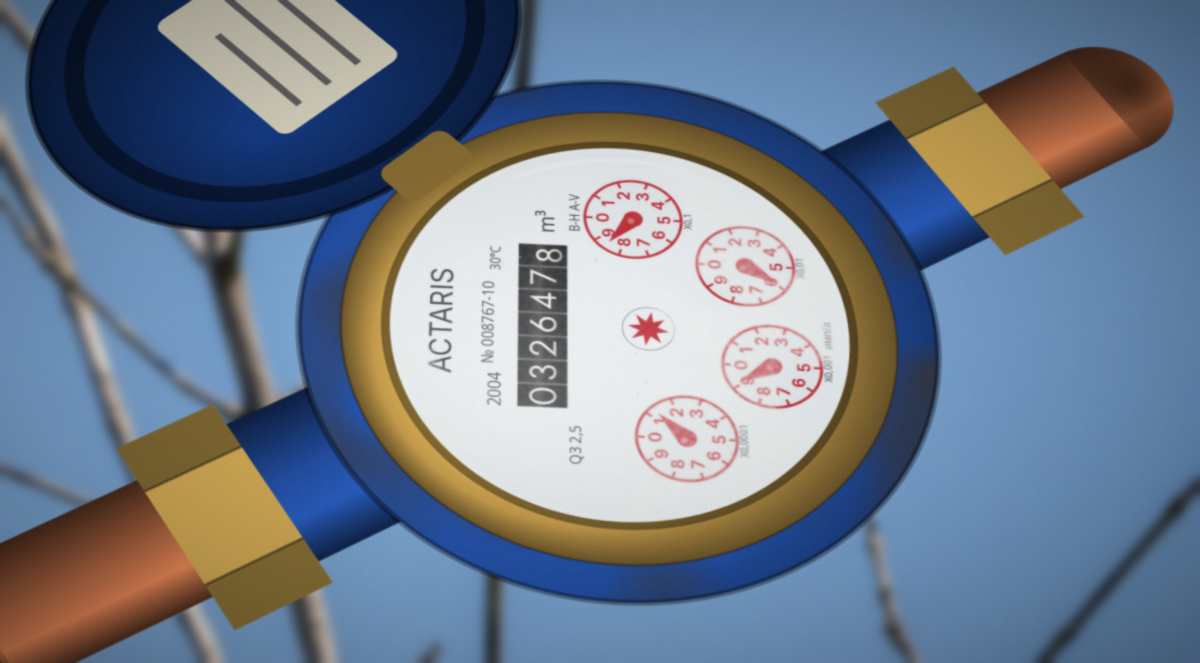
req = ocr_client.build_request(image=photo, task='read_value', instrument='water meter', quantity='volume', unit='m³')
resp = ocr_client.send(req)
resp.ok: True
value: 326477.8591 m³
